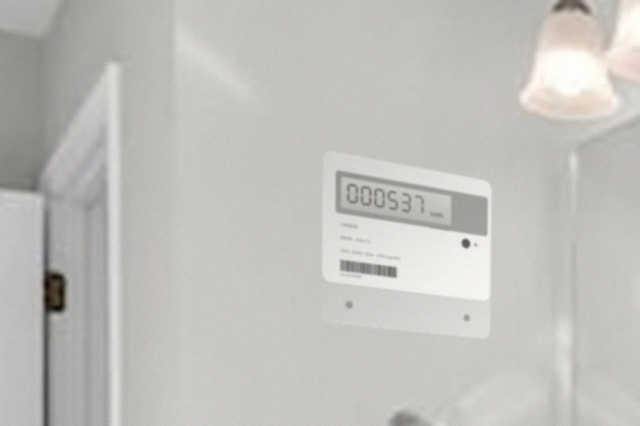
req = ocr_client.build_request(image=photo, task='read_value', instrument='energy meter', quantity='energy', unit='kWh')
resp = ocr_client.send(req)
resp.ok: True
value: 537 kWh
